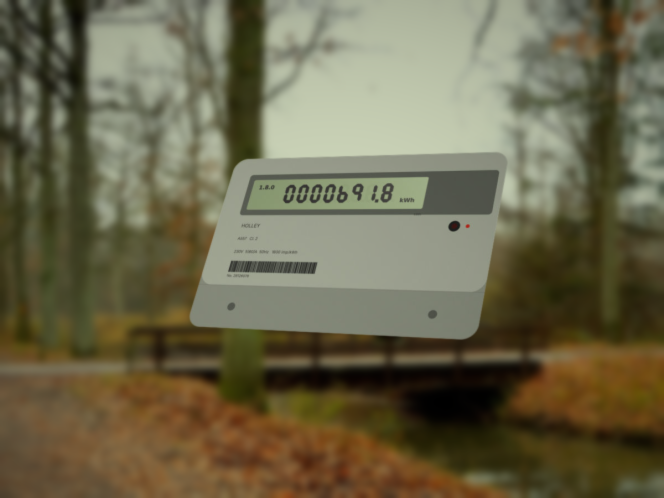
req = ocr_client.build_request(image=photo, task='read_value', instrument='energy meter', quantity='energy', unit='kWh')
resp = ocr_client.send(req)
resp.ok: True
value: 691.8 kWh
